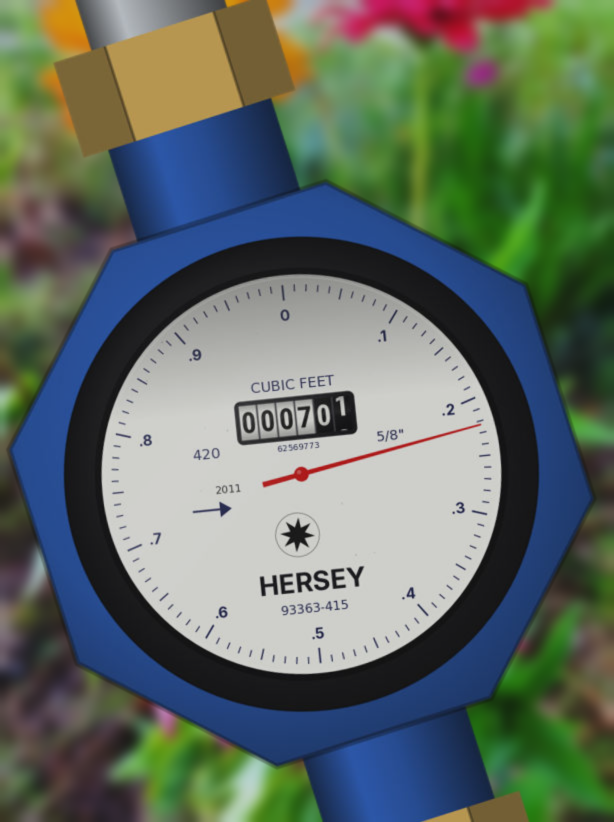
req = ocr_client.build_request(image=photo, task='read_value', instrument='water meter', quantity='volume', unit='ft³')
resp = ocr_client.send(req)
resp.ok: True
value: 701.22 ft³
